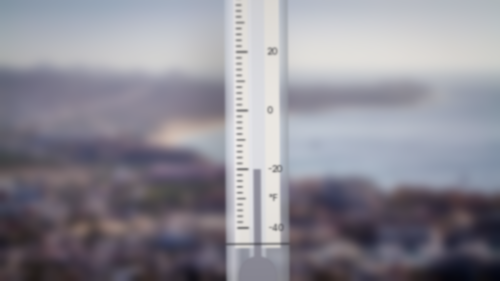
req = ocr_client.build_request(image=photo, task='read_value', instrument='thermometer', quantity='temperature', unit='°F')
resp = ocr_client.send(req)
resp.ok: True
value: -20 °F
